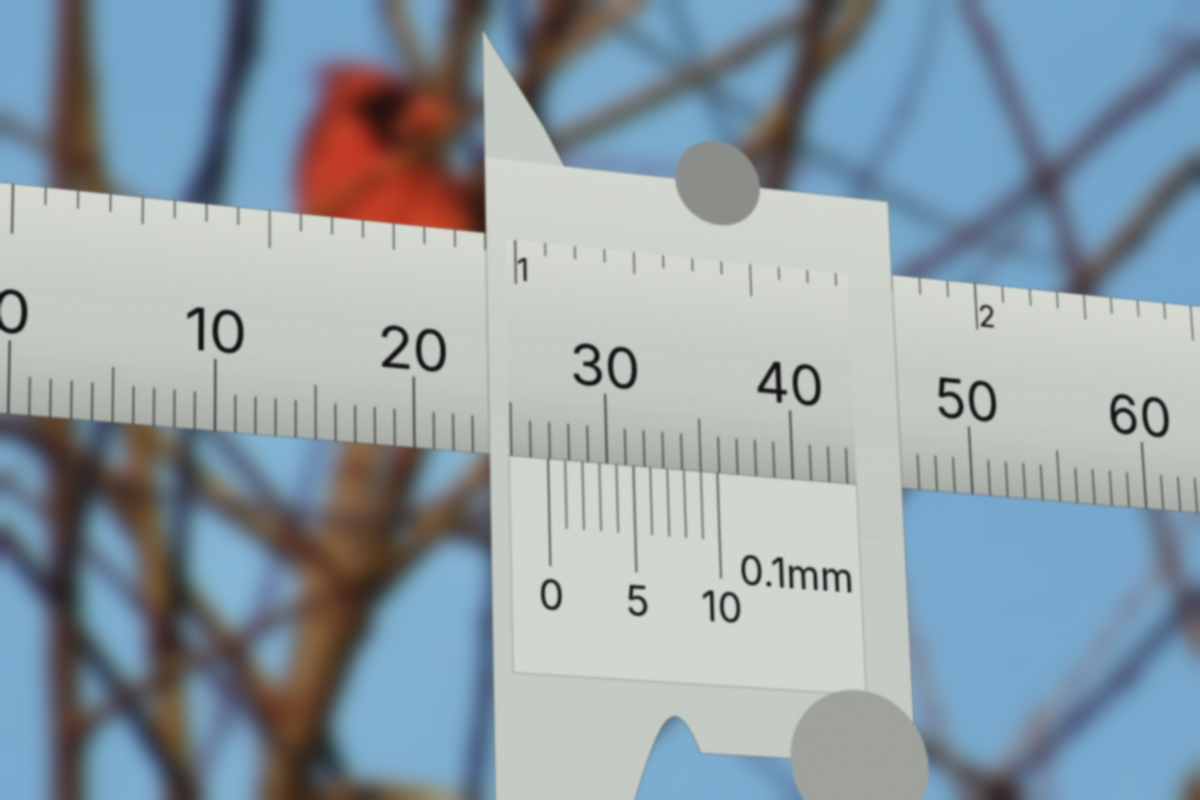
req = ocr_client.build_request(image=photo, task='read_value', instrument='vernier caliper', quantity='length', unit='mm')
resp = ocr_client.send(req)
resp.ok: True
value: 26.9 mm
